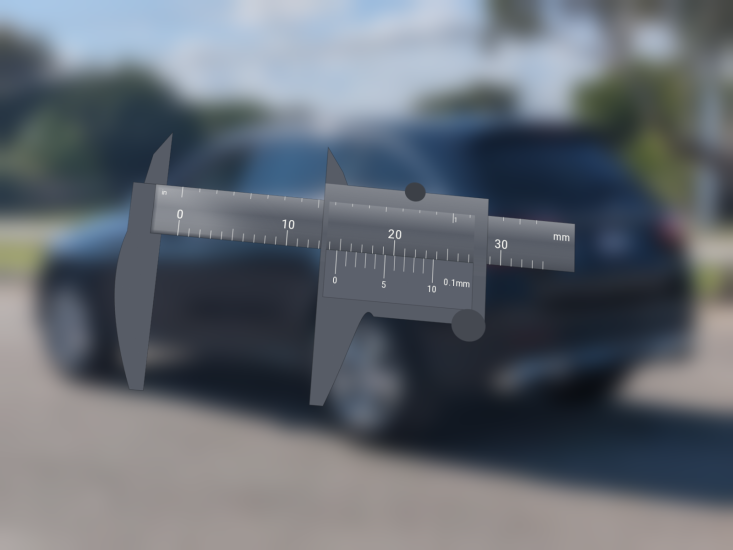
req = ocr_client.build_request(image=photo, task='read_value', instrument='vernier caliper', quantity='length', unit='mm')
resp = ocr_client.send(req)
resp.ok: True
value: 14.7 mm
